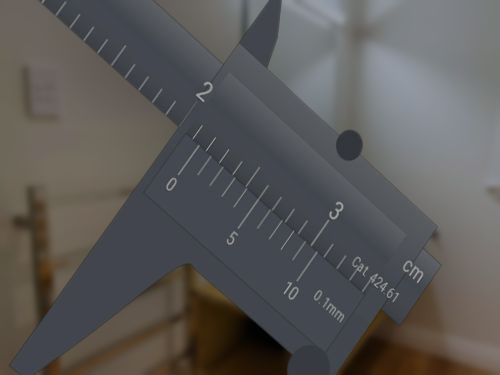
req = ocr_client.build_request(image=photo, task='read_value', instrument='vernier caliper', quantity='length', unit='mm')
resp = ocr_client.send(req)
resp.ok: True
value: 21.5 mm
